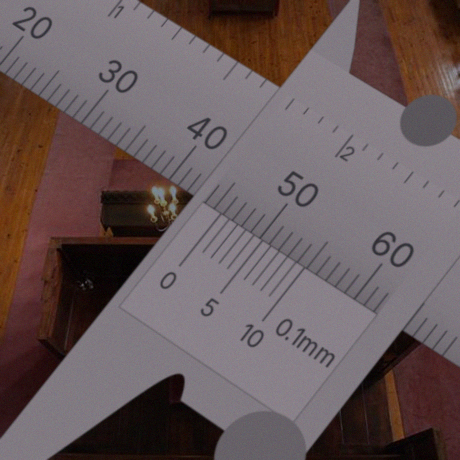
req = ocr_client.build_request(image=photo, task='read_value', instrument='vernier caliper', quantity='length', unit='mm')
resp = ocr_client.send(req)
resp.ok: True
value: 45.8 mm
